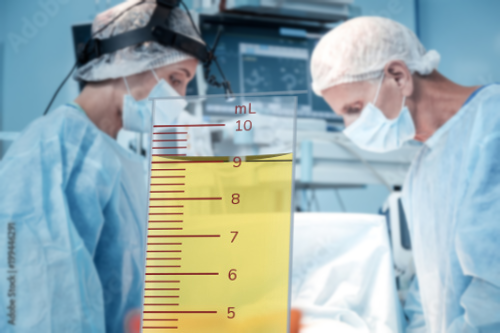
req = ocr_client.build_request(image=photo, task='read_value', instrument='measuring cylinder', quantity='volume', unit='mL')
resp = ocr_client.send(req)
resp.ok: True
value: 9 mL
